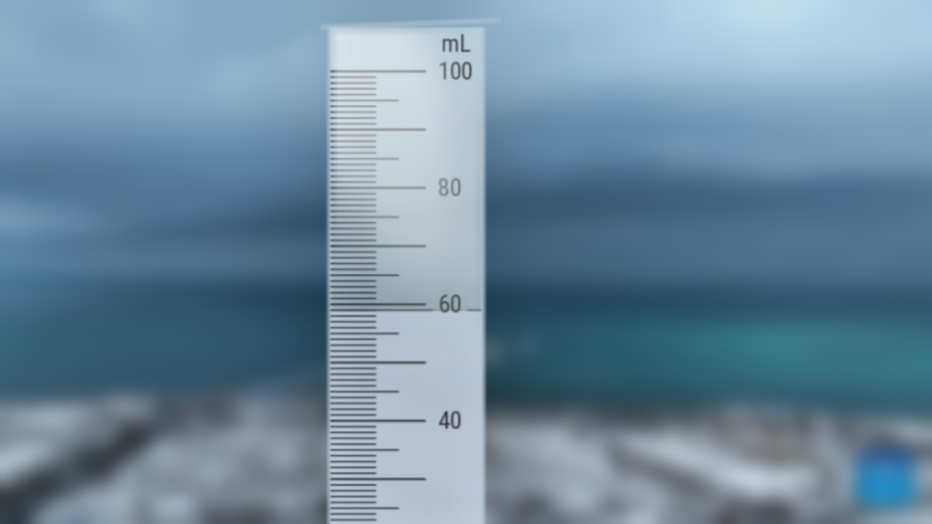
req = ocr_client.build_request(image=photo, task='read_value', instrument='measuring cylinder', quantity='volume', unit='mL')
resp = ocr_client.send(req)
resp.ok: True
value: 59 mL
